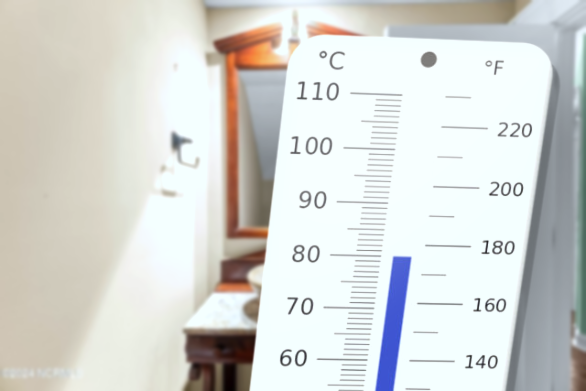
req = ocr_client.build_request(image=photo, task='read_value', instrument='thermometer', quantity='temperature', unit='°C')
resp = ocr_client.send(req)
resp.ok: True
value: 80 °C
